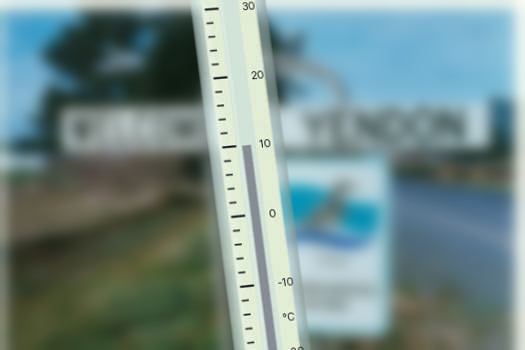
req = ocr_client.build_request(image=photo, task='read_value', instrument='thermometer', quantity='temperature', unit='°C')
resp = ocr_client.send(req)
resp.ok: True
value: 10 °C
